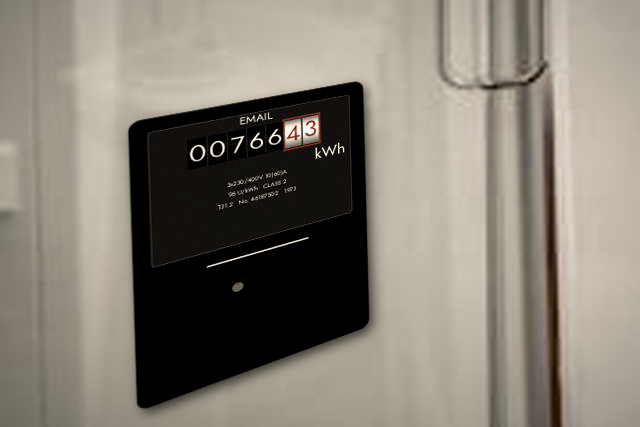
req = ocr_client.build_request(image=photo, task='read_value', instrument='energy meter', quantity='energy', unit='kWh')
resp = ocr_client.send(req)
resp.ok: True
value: 766.43 kWh
